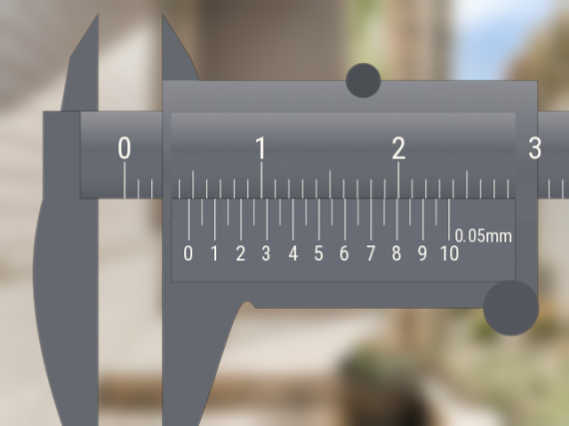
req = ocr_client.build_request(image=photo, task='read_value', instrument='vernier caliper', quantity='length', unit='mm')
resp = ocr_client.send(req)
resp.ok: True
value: 4.7 mm
